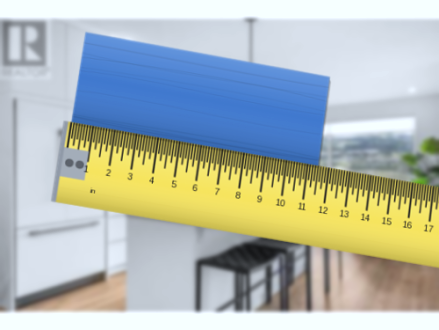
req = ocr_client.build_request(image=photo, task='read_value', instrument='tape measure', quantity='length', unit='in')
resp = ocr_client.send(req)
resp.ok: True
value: 11.5 in
